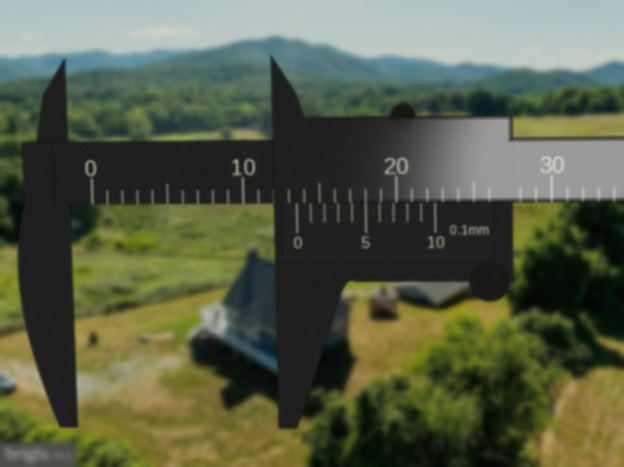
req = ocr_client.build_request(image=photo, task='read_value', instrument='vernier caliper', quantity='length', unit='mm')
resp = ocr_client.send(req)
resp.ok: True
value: 13.5 mm
